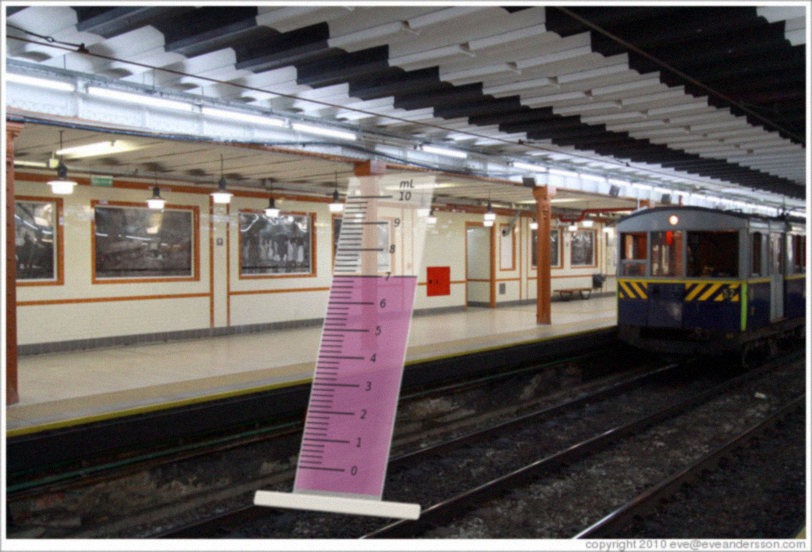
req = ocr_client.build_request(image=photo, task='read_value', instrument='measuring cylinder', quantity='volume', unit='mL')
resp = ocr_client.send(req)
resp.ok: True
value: 7 mL
